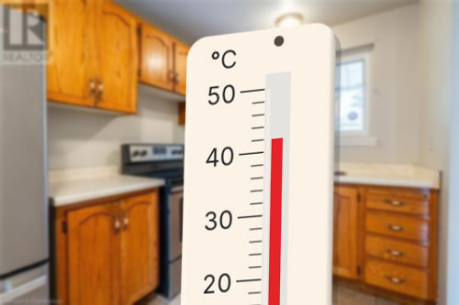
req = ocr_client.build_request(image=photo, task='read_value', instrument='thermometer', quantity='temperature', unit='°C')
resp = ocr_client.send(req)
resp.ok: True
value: 42 °C
